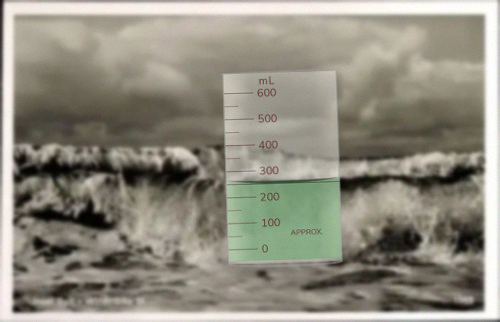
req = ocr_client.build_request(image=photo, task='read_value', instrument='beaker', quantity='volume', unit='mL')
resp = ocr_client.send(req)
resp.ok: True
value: 250 mL
